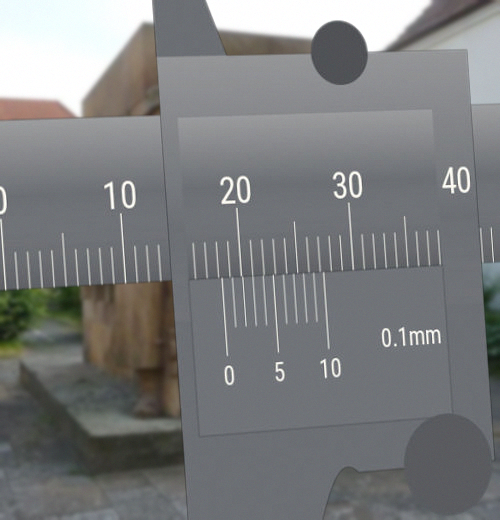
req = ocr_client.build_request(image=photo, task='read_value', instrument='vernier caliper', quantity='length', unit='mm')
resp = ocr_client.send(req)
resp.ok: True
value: 18.3 mm
